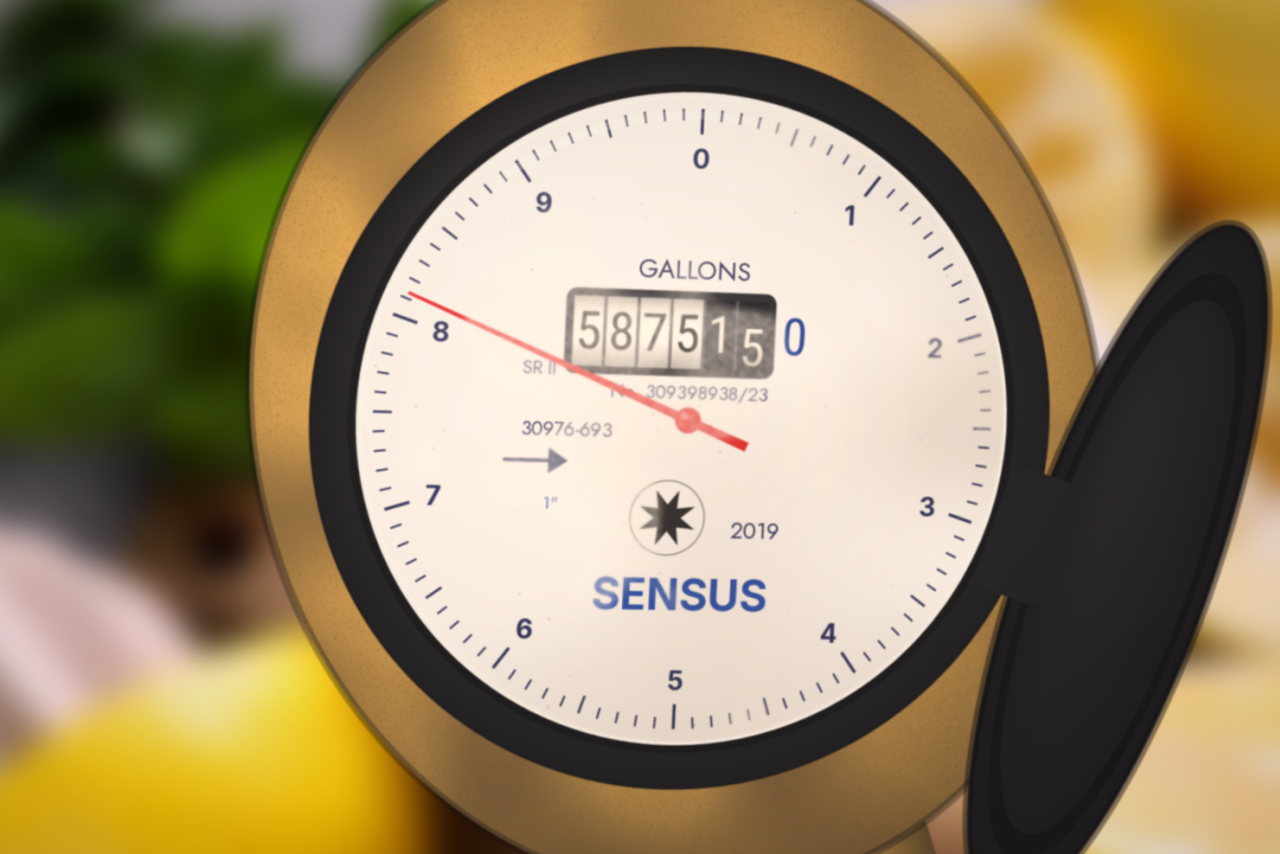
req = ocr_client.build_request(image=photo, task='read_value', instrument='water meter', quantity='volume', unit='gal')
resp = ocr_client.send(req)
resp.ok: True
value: 5875148.1 gal
